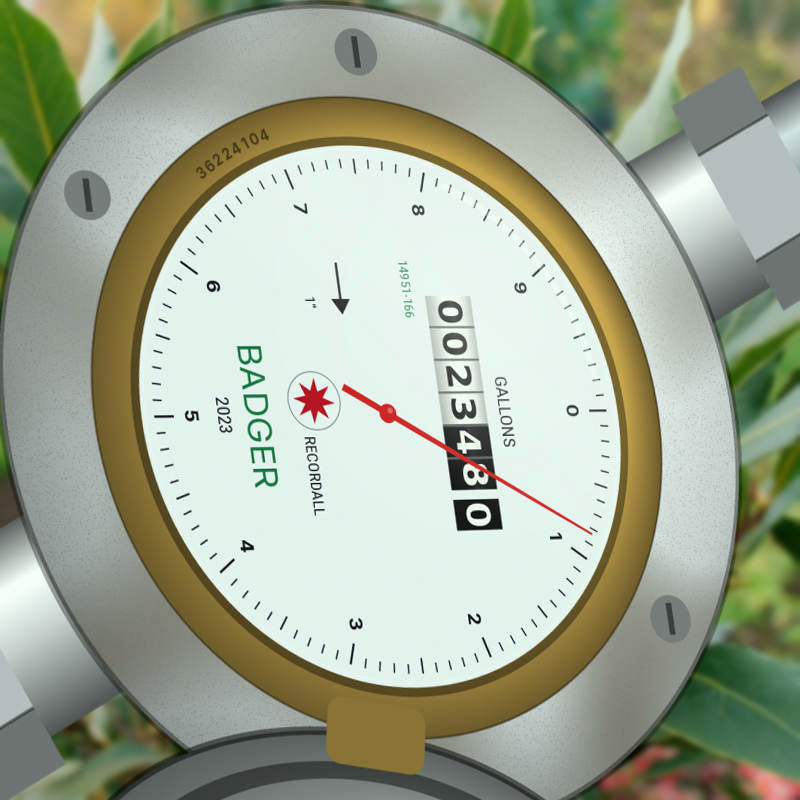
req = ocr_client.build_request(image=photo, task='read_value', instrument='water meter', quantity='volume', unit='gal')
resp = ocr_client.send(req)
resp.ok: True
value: 23480.8 gal
